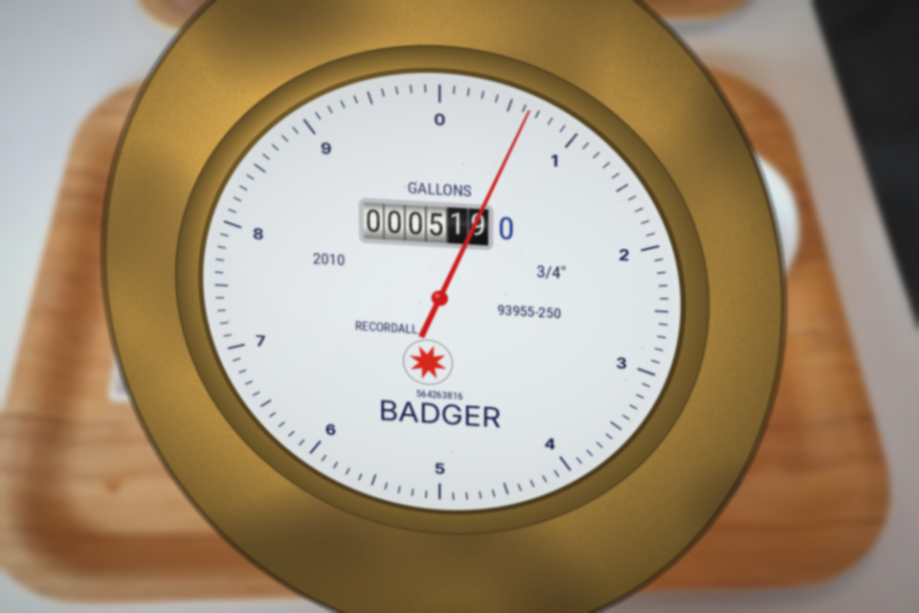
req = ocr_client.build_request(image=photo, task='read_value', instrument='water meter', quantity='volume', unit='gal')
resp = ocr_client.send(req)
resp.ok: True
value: 5190.6 gal
